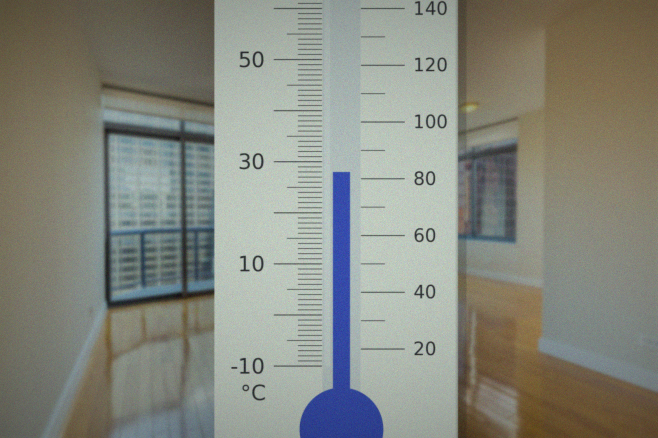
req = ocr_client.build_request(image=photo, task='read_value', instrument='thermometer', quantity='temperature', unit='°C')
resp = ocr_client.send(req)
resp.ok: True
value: 28 °C
